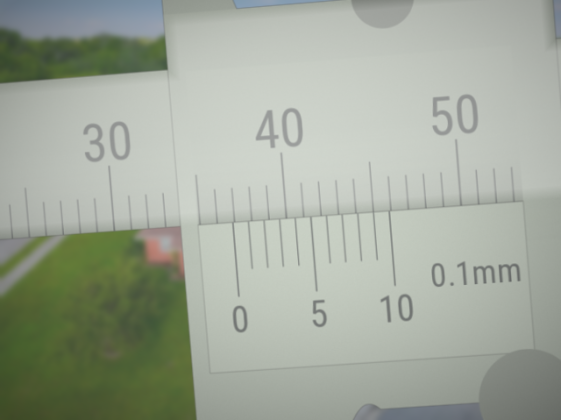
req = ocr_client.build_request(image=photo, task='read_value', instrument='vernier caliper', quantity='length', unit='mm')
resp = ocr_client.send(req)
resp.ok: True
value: 36.9 mm
